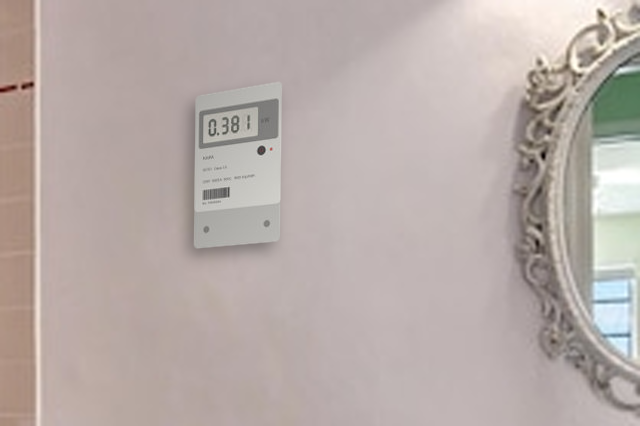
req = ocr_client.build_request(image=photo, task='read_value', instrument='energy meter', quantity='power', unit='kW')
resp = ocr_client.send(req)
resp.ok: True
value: 0.381 kW
